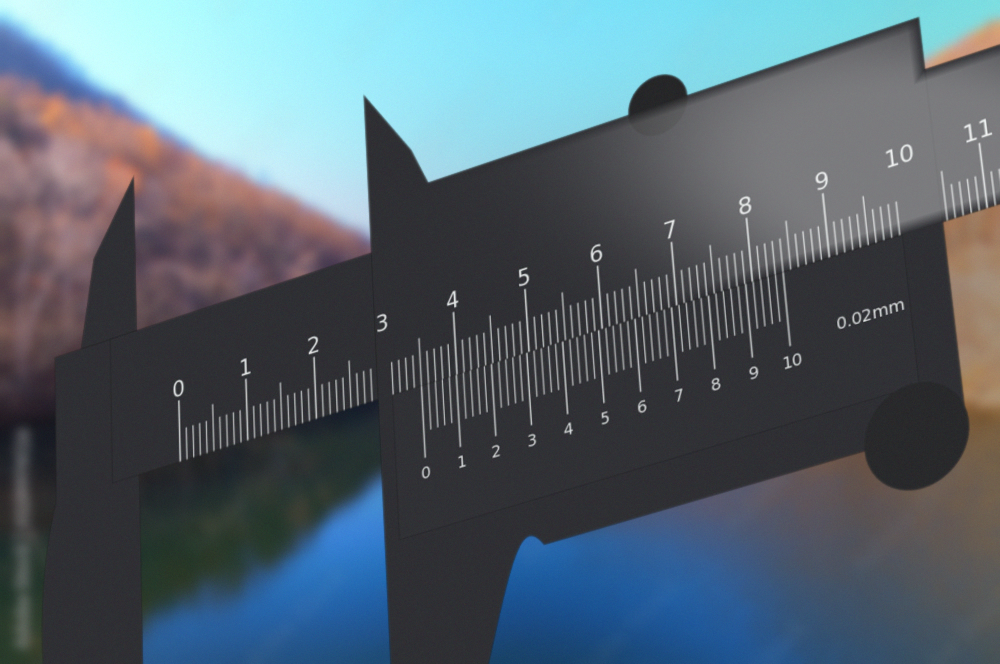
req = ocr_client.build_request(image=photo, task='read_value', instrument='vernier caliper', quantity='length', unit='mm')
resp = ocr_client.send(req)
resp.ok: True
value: 35.0 mm
